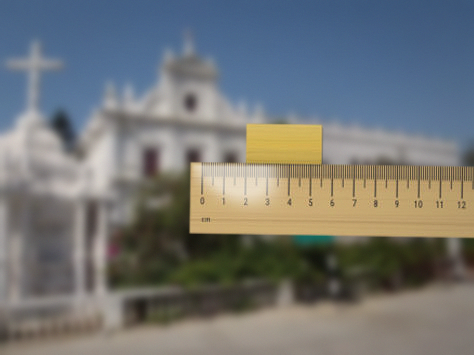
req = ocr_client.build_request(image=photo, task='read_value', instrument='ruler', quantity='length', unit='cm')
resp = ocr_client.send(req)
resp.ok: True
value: 3.5 cm
